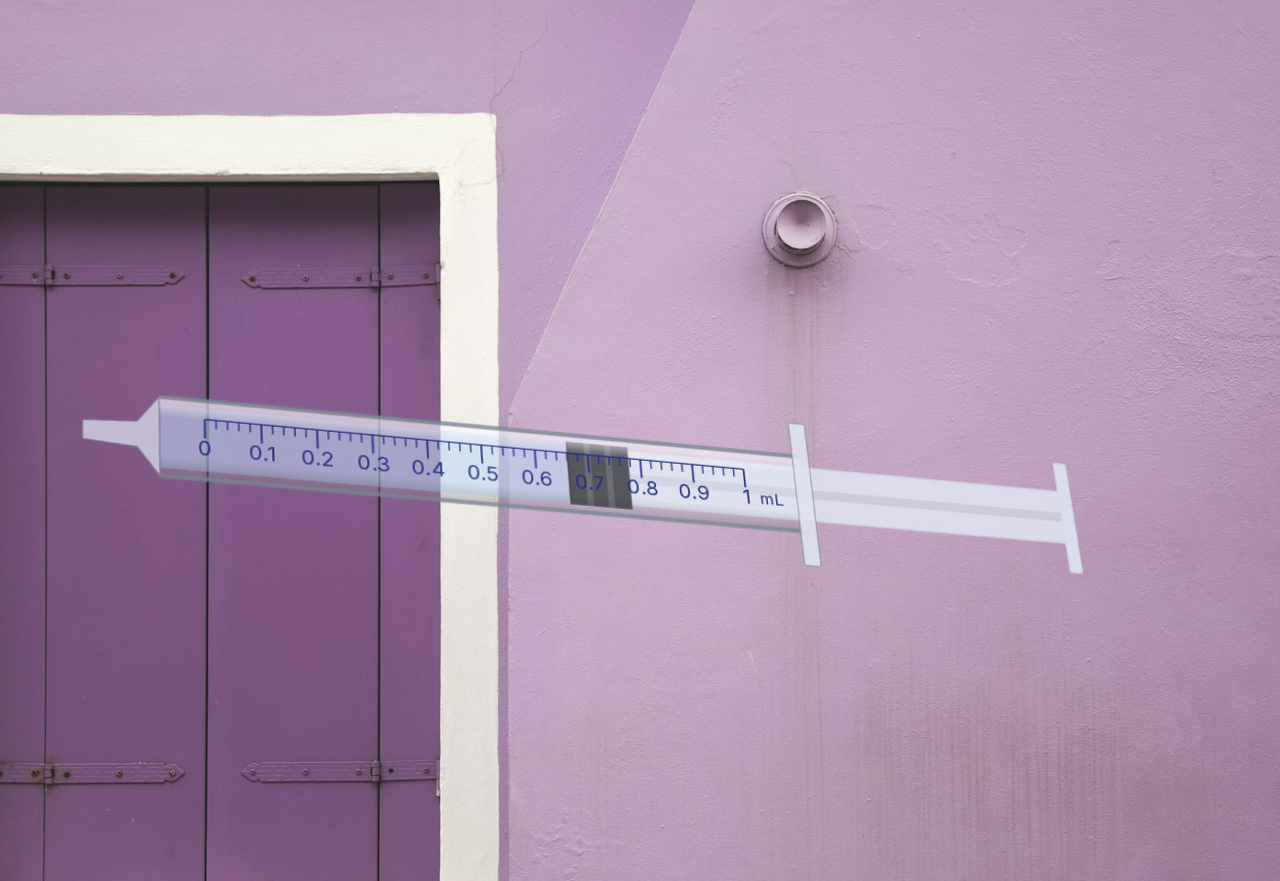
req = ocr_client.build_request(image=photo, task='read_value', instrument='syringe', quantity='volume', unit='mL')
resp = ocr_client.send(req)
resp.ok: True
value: 0.66 mL
